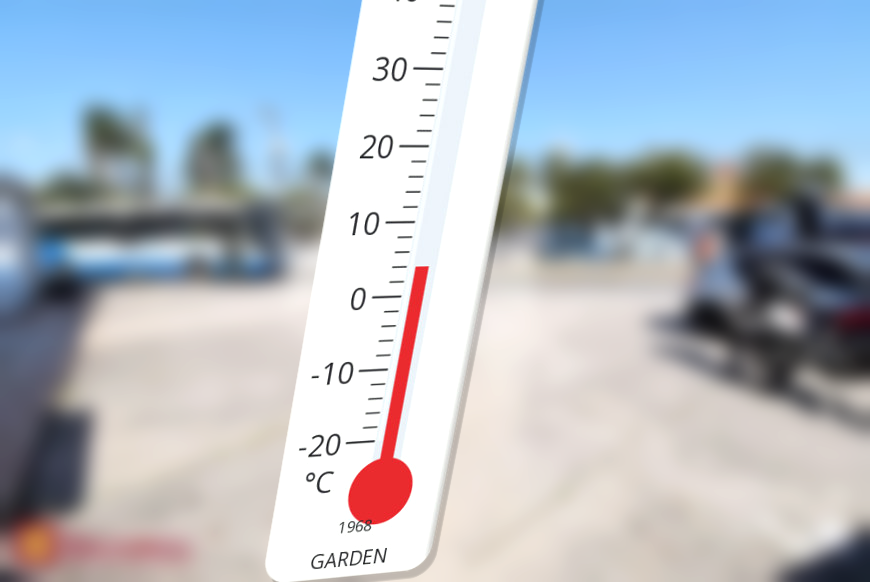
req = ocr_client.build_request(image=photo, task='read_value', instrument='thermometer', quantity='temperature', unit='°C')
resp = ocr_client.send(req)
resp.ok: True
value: 4 °C
